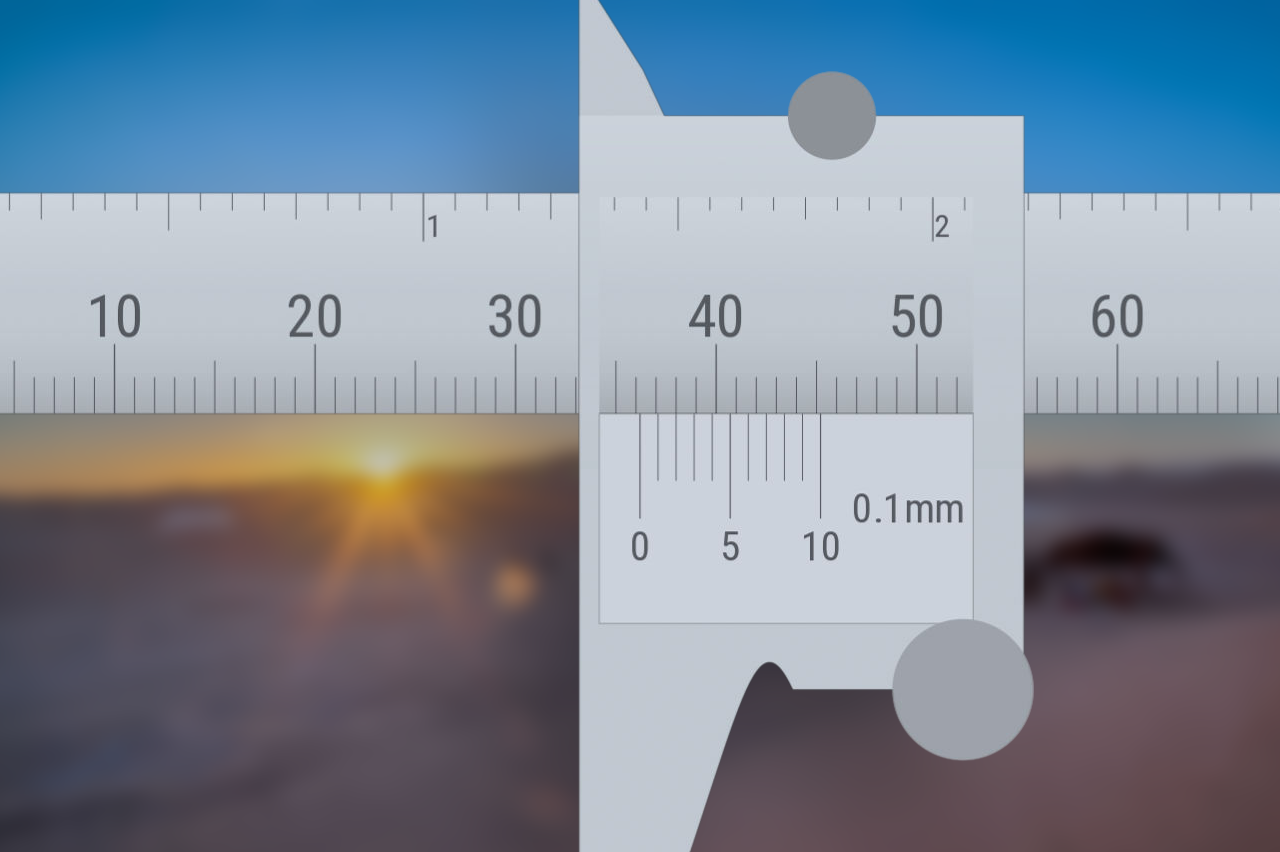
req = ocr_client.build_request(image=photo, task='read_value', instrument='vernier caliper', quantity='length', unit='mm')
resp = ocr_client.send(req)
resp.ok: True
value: 36.2 mm
